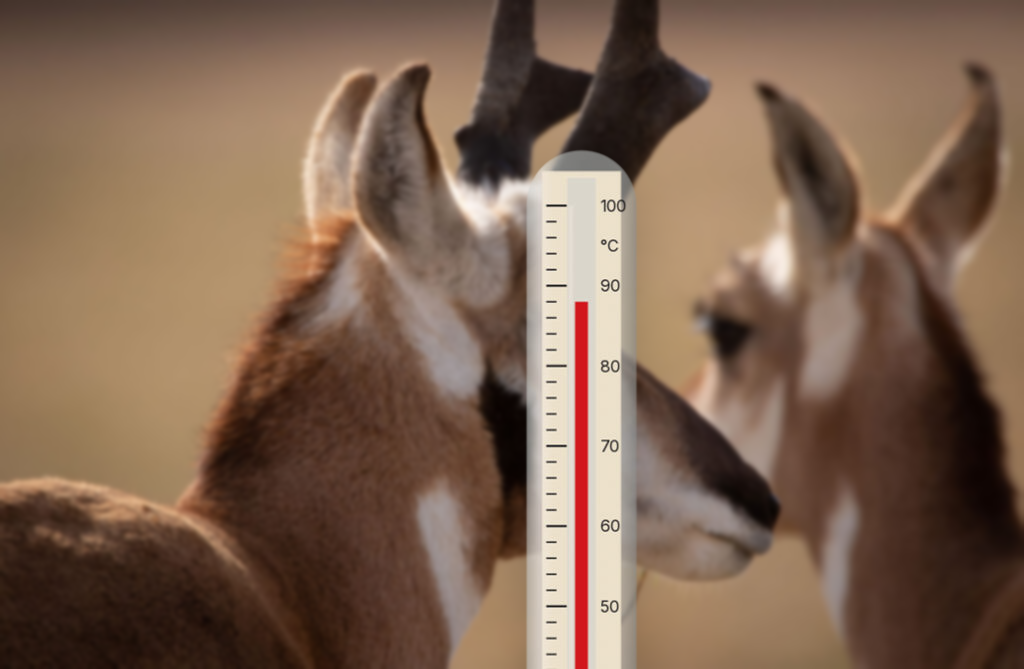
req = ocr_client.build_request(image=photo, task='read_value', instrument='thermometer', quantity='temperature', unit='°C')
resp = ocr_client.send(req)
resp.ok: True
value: 88 °C
